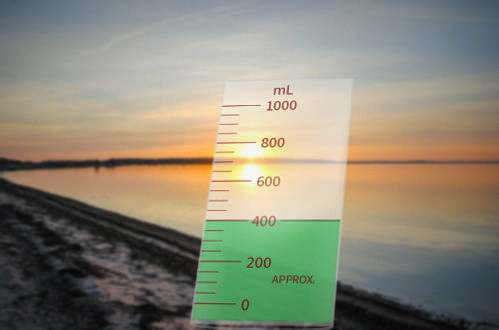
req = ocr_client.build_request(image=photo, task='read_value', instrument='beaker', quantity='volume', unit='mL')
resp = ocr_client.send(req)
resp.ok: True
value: 400 mL
